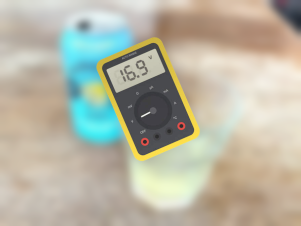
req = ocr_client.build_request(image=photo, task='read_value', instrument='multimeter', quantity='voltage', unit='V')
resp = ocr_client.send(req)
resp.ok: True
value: 16.9 V
